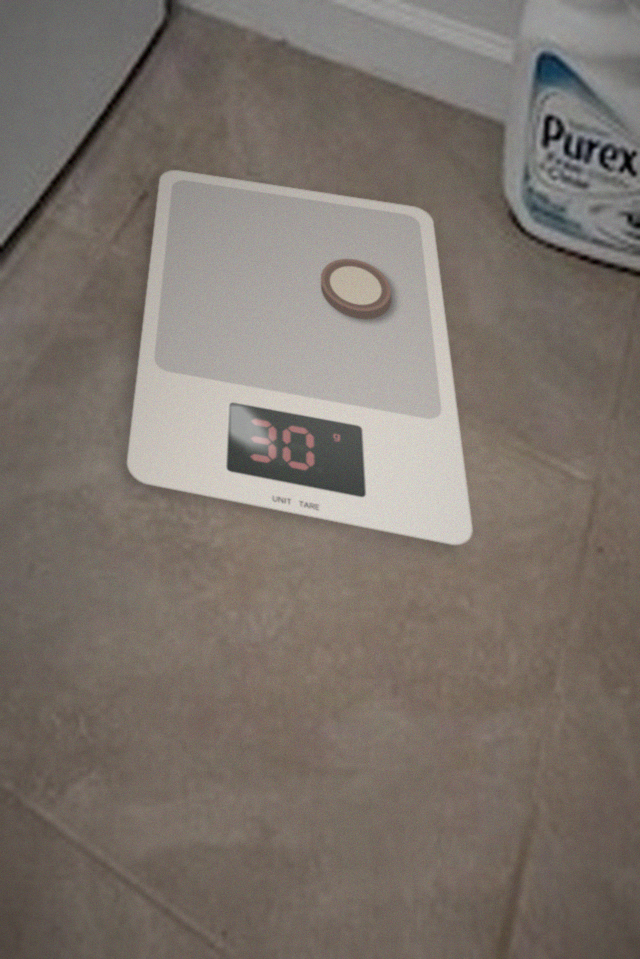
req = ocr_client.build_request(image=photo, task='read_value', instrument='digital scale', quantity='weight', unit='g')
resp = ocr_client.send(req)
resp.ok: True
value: 30 g
